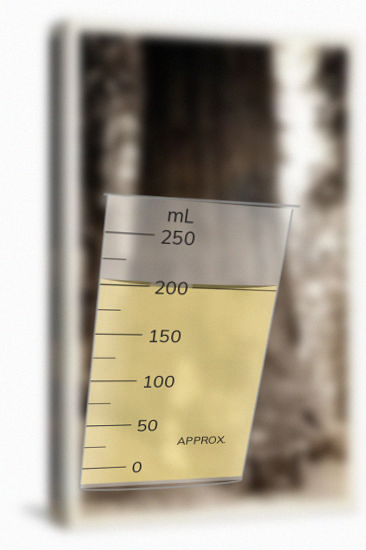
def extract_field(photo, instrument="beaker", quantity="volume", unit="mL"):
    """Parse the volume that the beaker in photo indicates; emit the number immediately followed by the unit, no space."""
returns 200mL
